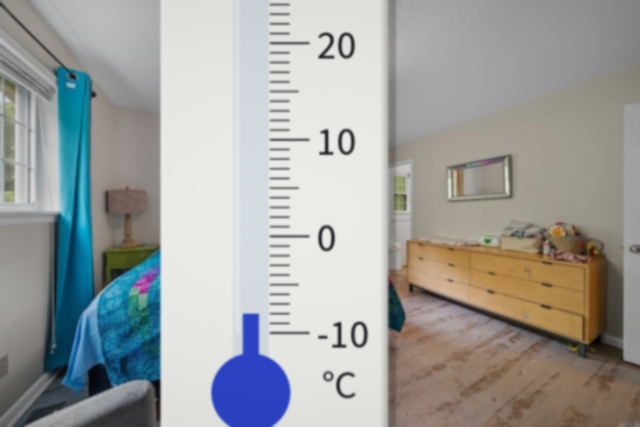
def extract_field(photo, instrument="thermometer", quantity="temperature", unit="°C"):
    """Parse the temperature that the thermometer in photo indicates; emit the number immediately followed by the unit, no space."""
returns -8°C
